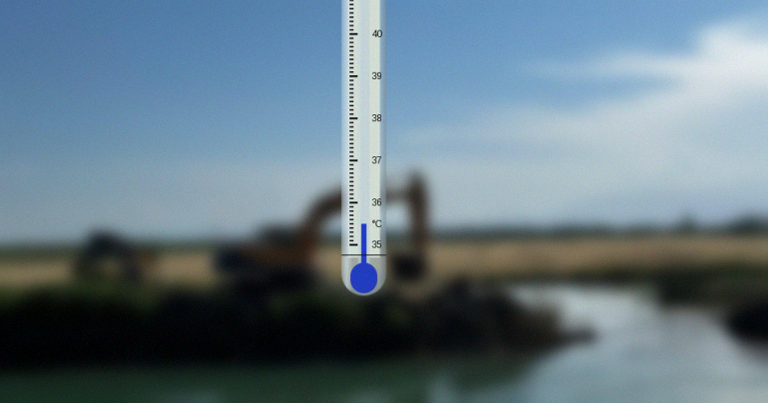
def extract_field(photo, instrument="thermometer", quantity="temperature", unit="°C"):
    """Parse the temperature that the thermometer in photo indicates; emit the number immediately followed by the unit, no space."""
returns 35.5°C
